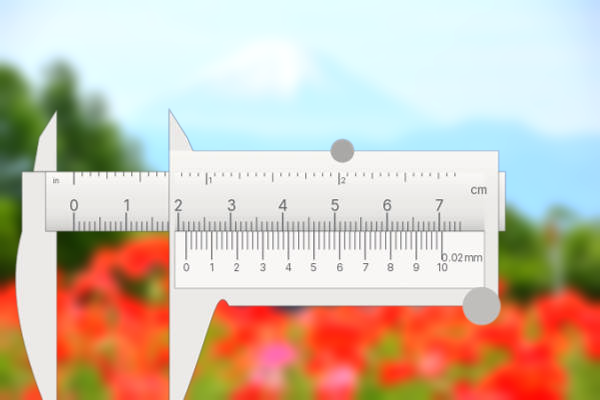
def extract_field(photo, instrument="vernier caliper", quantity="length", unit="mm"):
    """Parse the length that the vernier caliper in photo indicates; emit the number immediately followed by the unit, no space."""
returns 21.5mm
